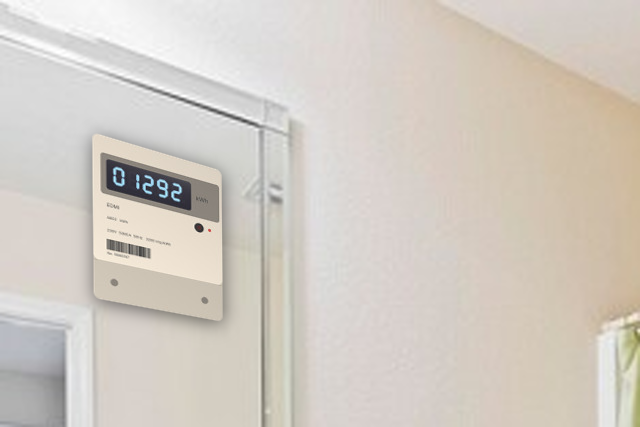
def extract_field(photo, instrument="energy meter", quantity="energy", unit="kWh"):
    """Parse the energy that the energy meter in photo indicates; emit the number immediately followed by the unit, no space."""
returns 1292kWh
